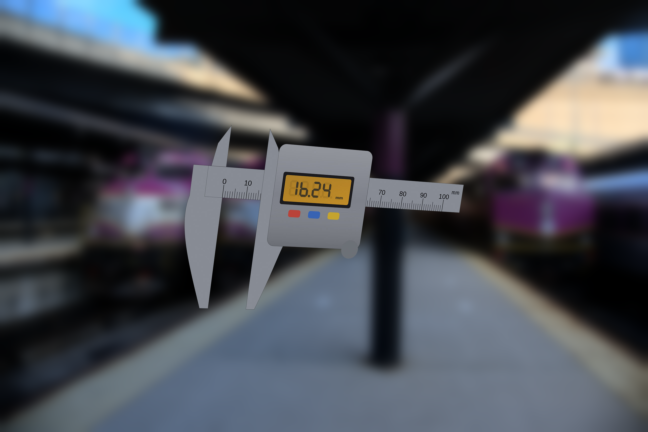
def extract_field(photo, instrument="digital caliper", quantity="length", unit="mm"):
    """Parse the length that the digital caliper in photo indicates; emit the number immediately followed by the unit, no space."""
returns 16.24mm
